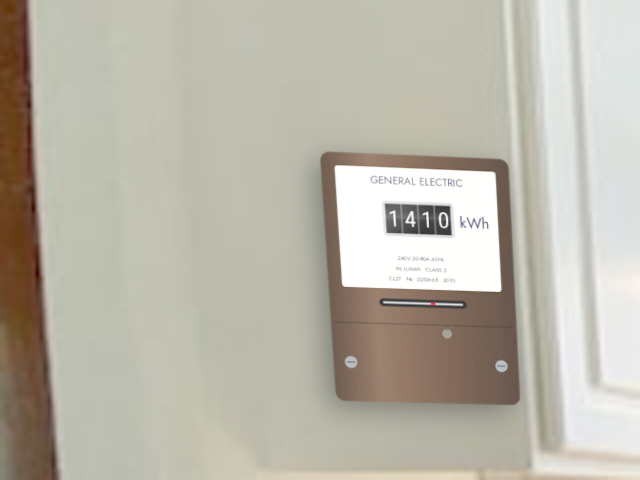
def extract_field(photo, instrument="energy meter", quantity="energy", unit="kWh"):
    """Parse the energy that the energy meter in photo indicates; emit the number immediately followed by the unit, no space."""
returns 1410kWh
